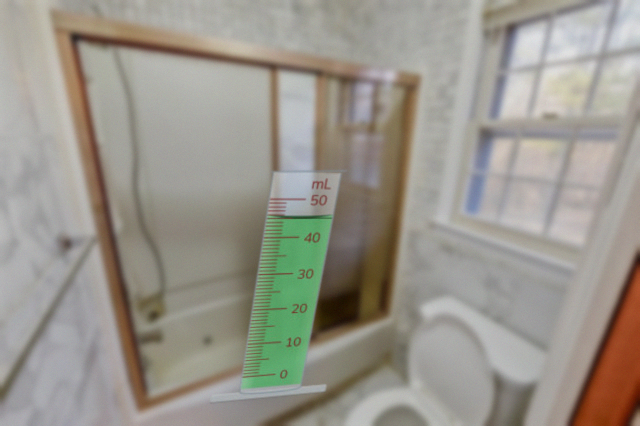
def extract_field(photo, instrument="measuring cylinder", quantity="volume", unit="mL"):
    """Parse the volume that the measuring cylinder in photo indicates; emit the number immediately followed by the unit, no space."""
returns 45mL
